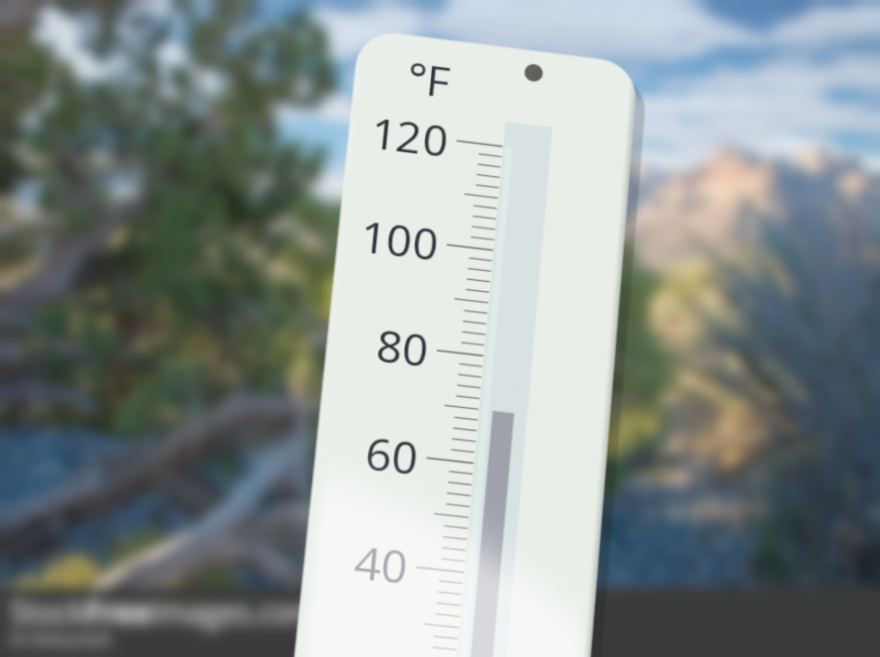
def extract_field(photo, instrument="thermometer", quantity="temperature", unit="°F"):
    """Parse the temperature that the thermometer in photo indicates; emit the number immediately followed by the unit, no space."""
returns 70°F
